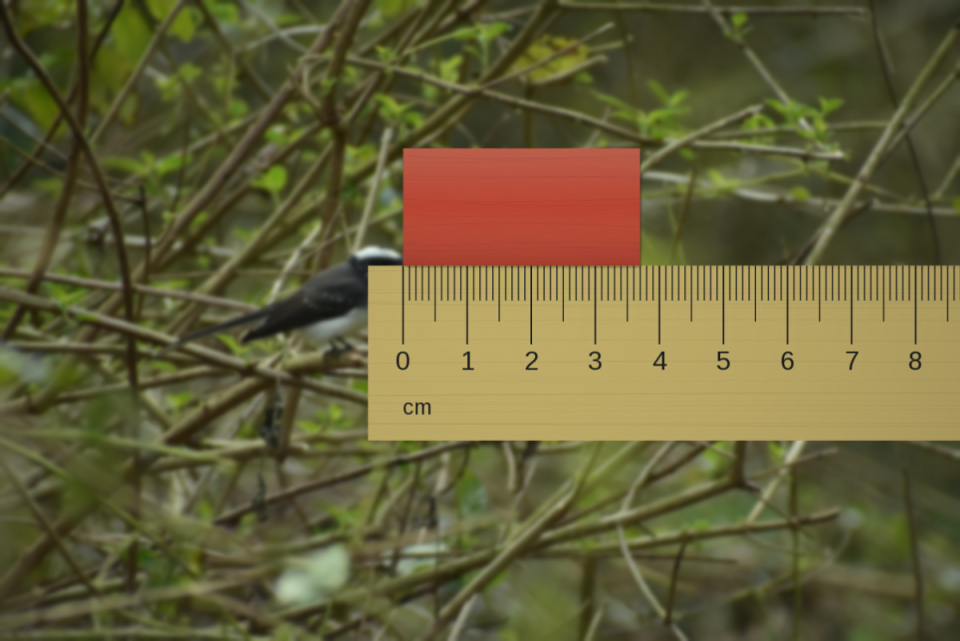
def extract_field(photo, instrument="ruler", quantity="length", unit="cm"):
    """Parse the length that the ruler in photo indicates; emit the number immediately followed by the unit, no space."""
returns 3.7cm
